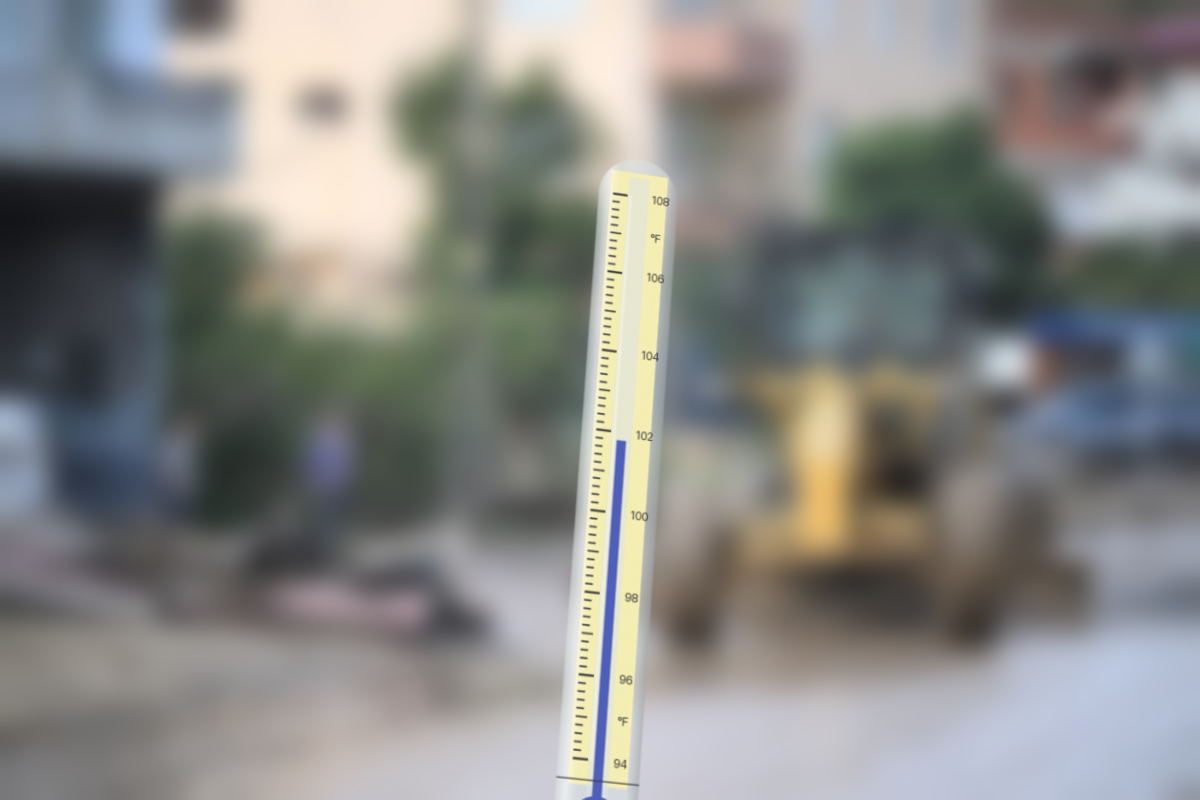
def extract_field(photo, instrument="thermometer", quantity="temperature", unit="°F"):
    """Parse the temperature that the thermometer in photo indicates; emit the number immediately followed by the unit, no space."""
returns 101.8°F
